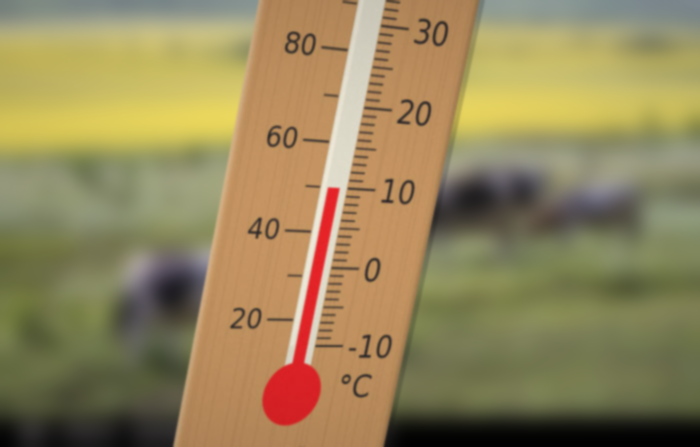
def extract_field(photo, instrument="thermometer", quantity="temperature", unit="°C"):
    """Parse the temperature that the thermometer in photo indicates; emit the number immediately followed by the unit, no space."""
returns 10°C
